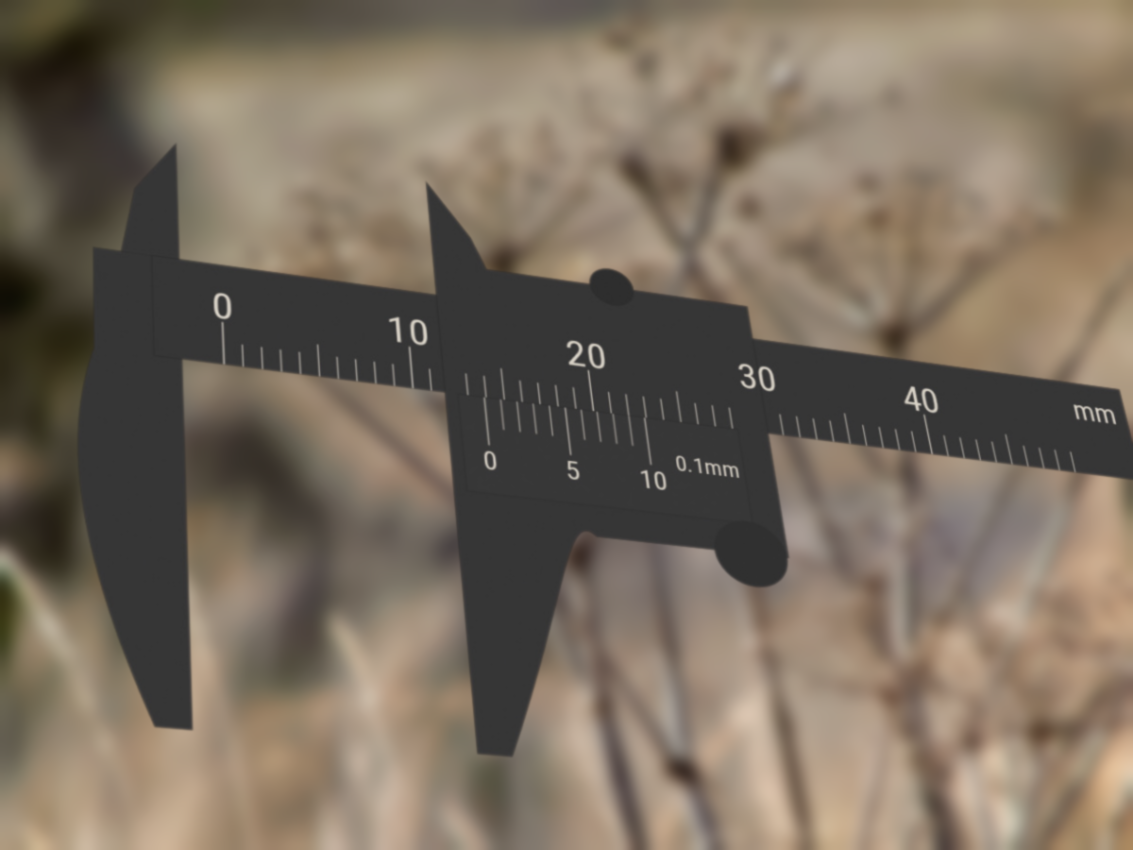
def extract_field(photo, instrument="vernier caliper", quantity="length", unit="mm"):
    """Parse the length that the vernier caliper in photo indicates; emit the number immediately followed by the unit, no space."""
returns 13.9mm
